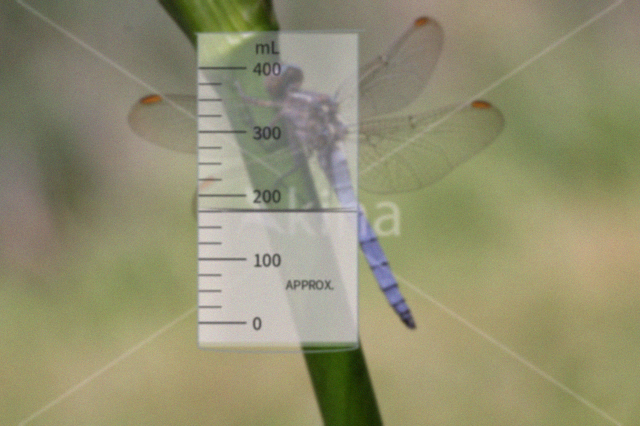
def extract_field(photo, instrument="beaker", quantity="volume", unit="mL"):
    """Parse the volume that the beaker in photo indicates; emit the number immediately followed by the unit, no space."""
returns 175mL
